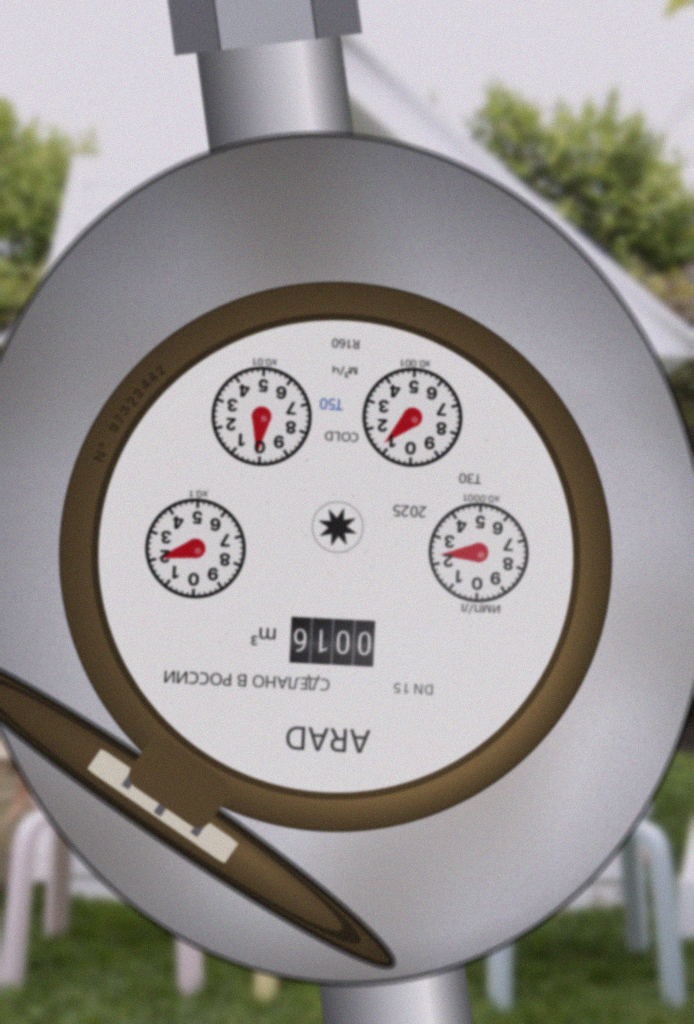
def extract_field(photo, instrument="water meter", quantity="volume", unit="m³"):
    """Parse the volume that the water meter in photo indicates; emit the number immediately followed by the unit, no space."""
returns 16.2012m³
